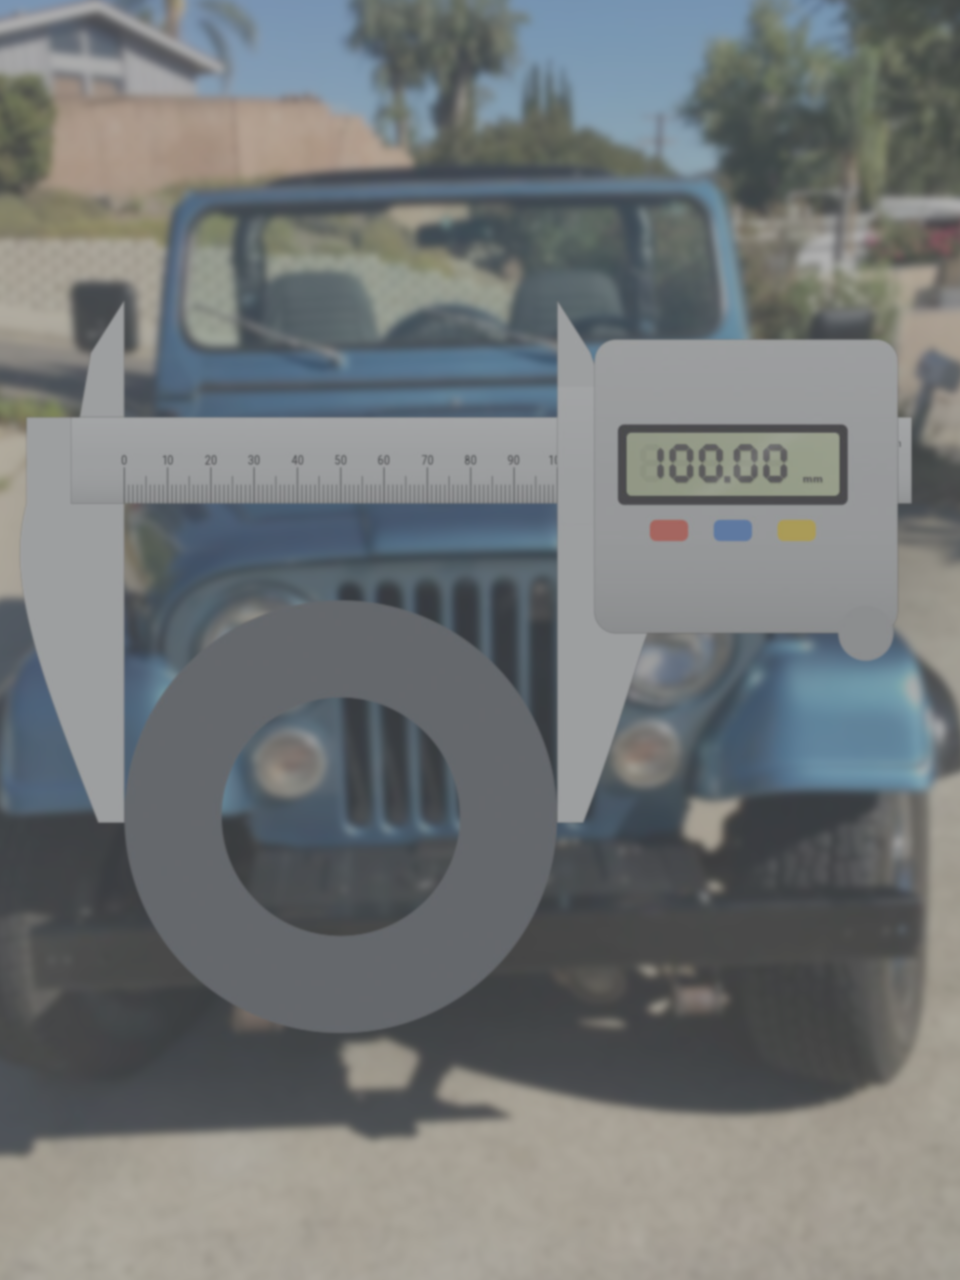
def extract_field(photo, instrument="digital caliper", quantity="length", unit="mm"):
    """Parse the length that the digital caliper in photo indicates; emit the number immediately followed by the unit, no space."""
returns 100.00mm
